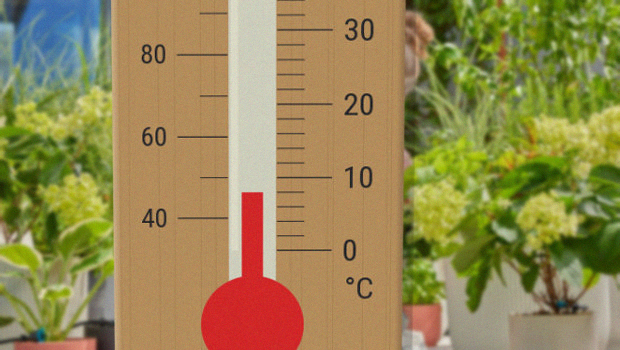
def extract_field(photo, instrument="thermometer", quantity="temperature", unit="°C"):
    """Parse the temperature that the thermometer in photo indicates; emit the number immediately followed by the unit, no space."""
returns 8°C
